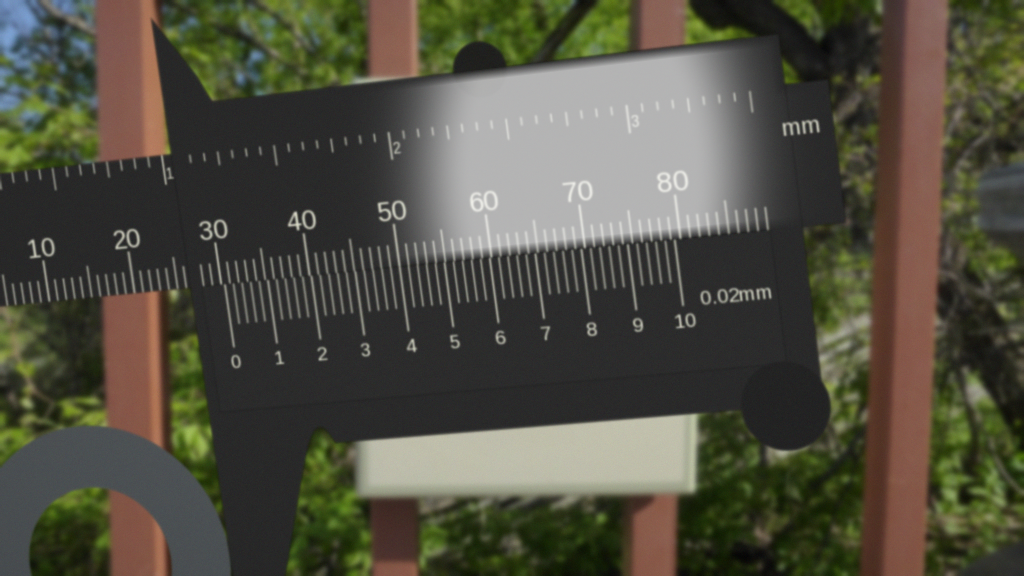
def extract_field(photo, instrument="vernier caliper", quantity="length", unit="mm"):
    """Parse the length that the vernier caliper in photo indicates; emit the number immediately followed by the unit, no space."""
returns 30.4mm
